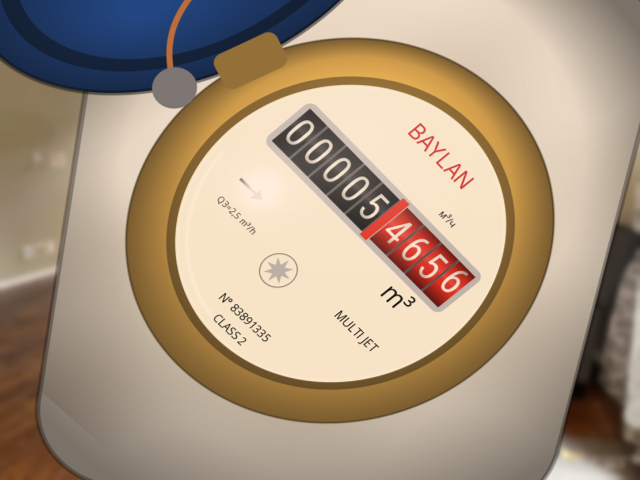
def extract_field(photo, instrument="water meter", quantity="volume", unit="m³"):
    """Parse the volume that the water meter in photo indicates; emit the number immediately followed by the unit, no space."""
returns 5.4656m³
